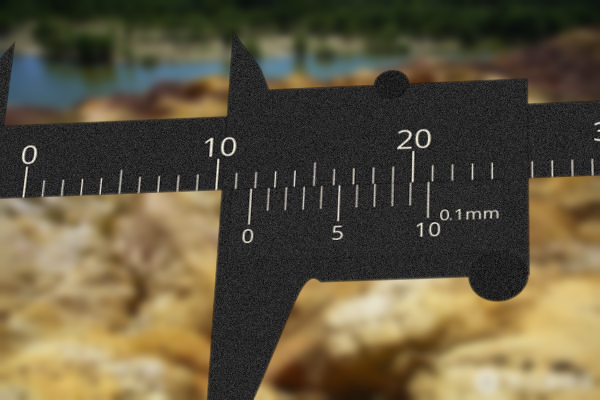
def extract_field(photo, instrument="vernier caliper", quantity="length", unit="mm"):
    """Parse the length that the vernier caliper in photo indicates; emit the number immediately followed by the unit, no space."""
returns 11.8mm
